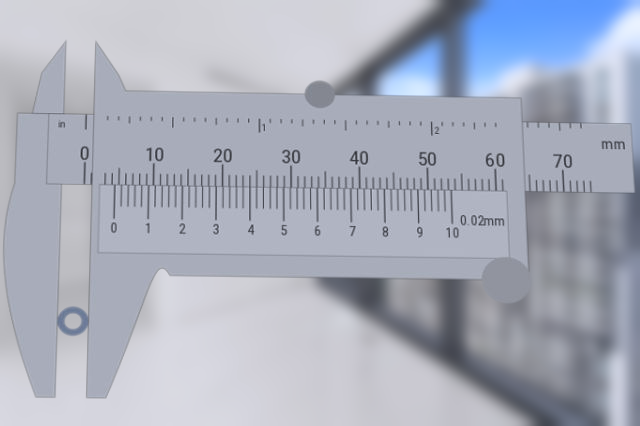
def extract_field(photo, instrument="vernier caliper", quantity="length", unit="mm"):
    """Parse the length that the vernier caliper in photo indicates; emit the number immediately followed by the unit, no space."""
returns 4.4mm
